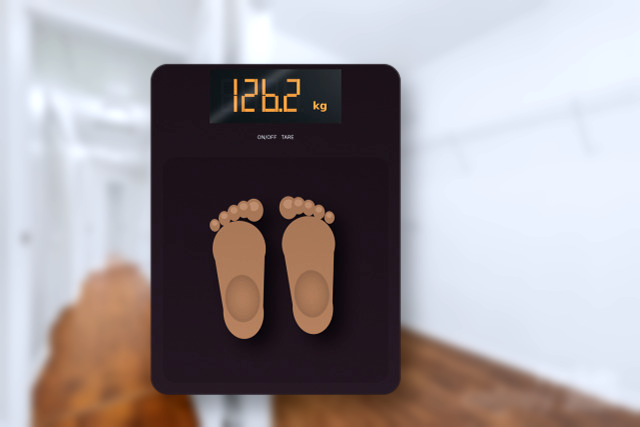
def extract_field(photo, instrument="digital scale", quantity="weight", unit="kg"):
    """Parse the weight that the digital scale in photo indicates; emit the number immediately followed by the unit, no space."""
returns 126.2kg
